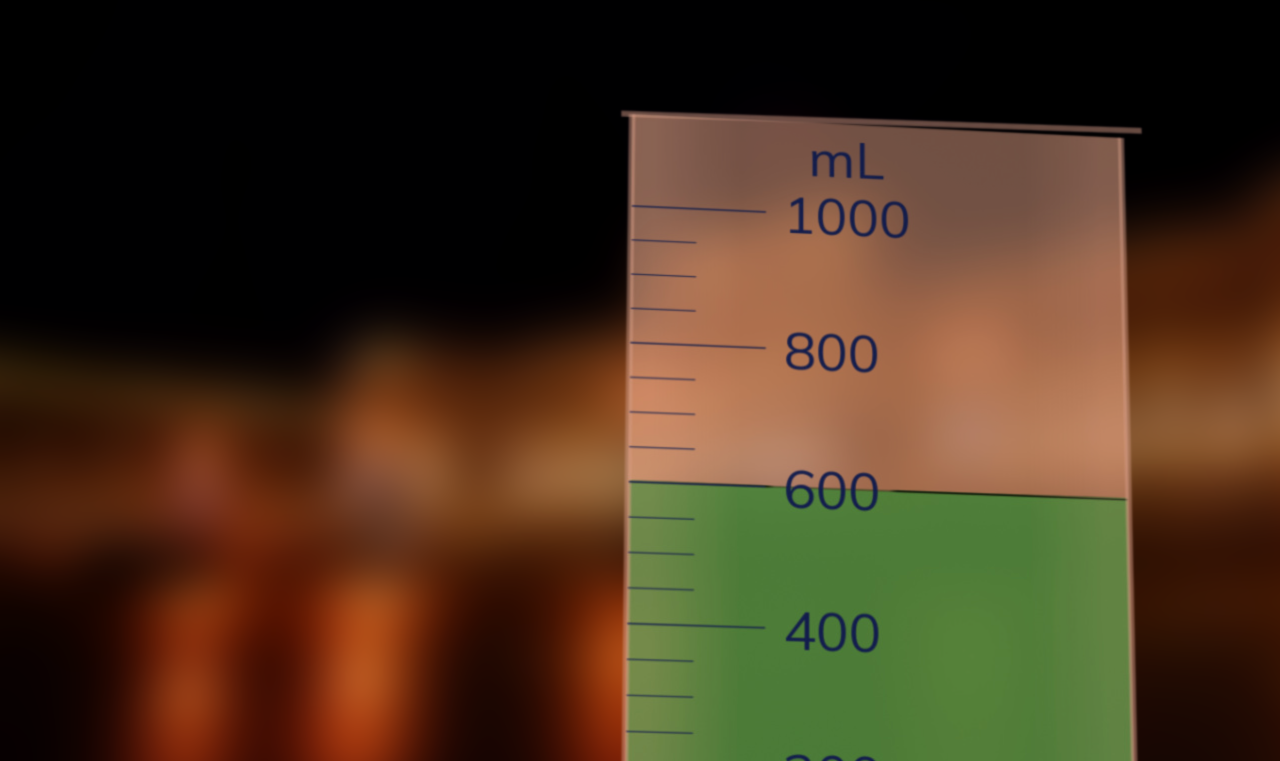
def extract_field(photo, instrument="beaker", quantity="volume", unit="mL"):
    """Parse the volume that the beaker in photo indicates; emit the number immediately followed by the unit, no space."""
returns 600mL
